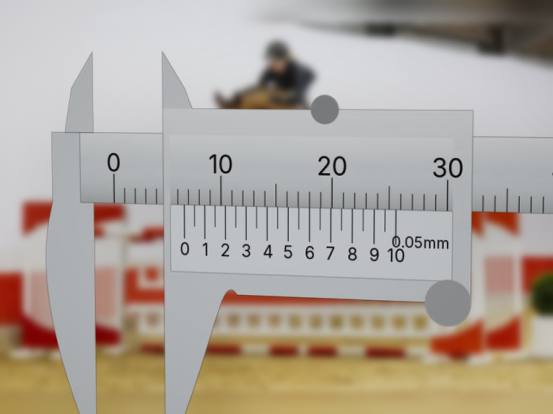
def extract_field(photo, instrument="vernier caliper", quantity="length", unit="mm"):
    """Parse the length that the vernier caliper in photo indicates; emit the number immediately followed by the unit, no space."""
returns 6.6mm
